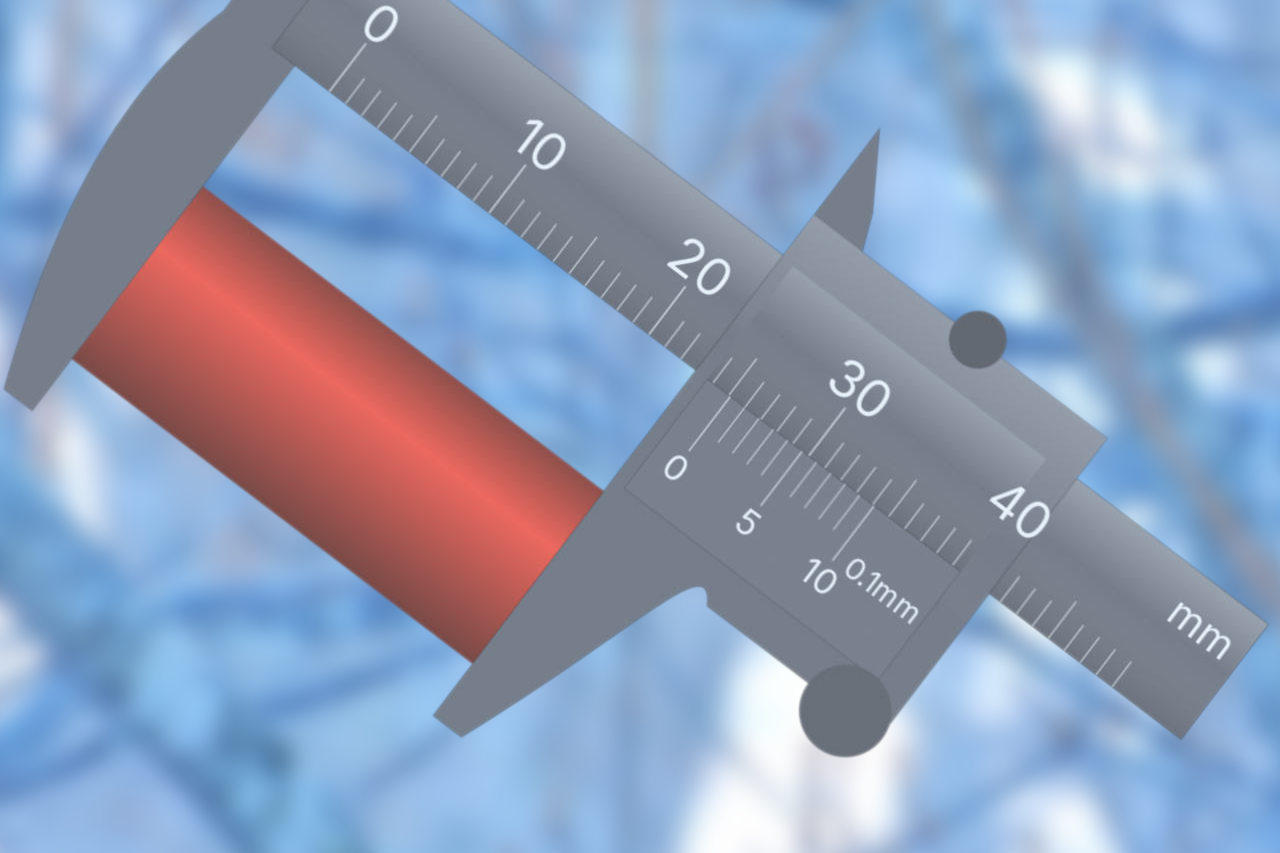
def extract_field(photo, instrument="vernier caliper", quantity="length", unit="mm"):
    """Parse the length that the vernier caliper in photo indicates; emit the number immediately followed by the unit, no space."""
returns 25.1mm
